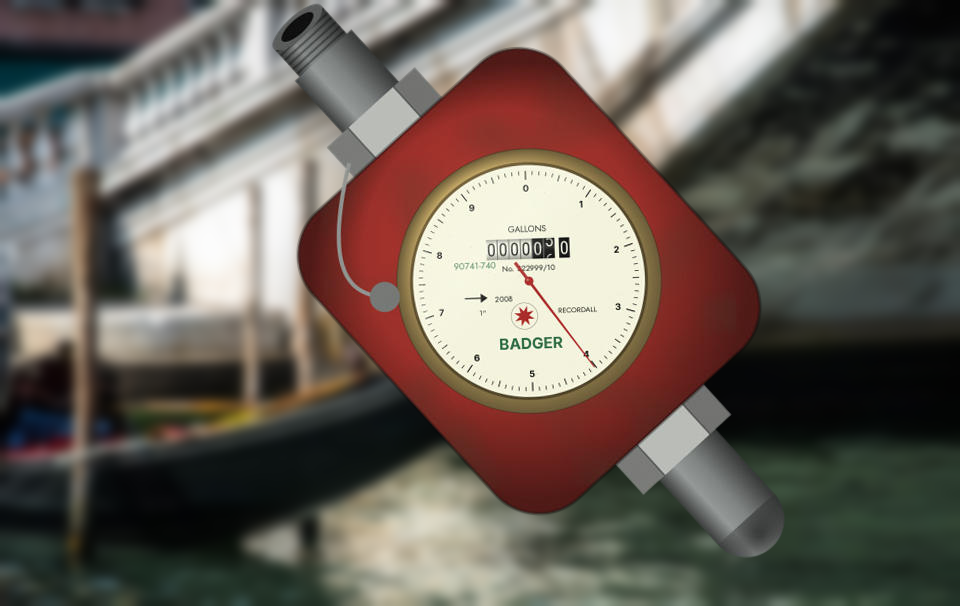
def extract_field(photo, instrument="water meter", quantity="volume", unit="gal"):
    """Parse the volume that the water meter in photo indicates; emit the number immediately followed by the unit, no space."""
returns 54.0gal
